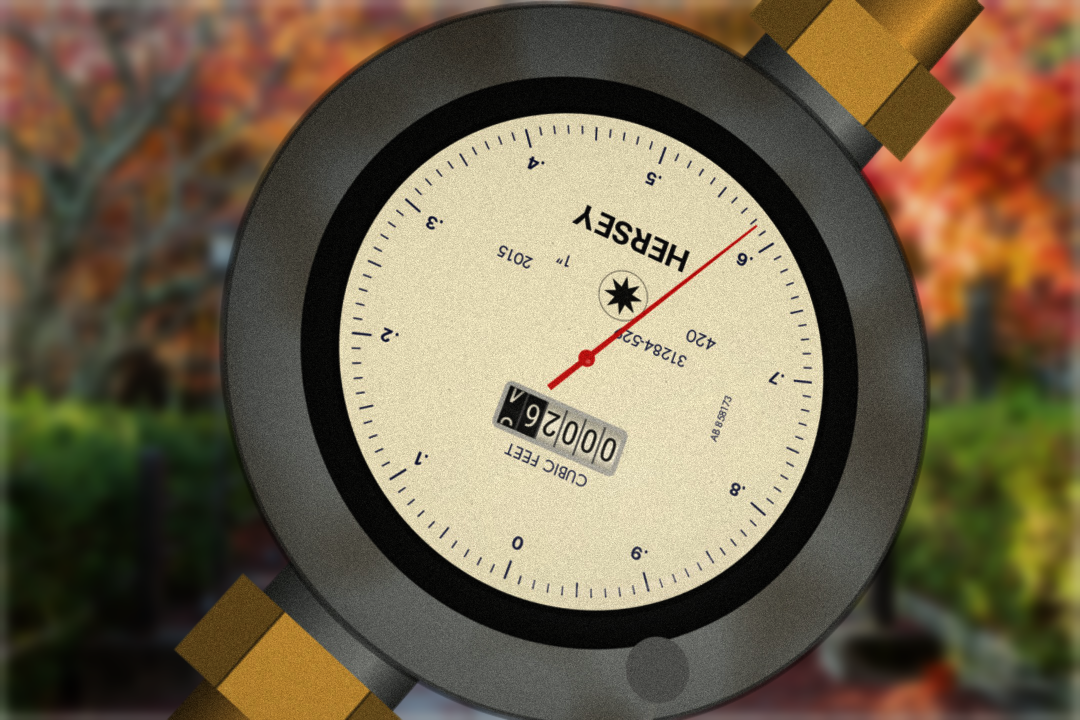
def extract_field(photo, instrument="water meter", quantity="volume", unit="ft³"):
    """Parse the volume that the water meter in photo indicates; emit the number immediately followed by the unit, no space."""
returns 263.58ft³
